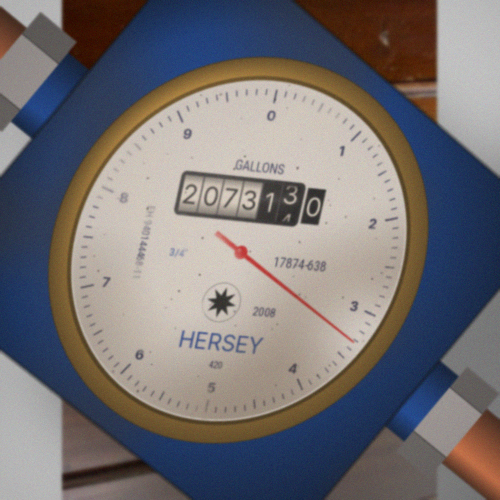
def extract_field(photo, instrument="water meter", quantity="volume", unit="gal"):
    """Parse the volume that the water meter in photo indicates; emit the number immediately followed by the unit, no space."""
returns 2073133.3gal
